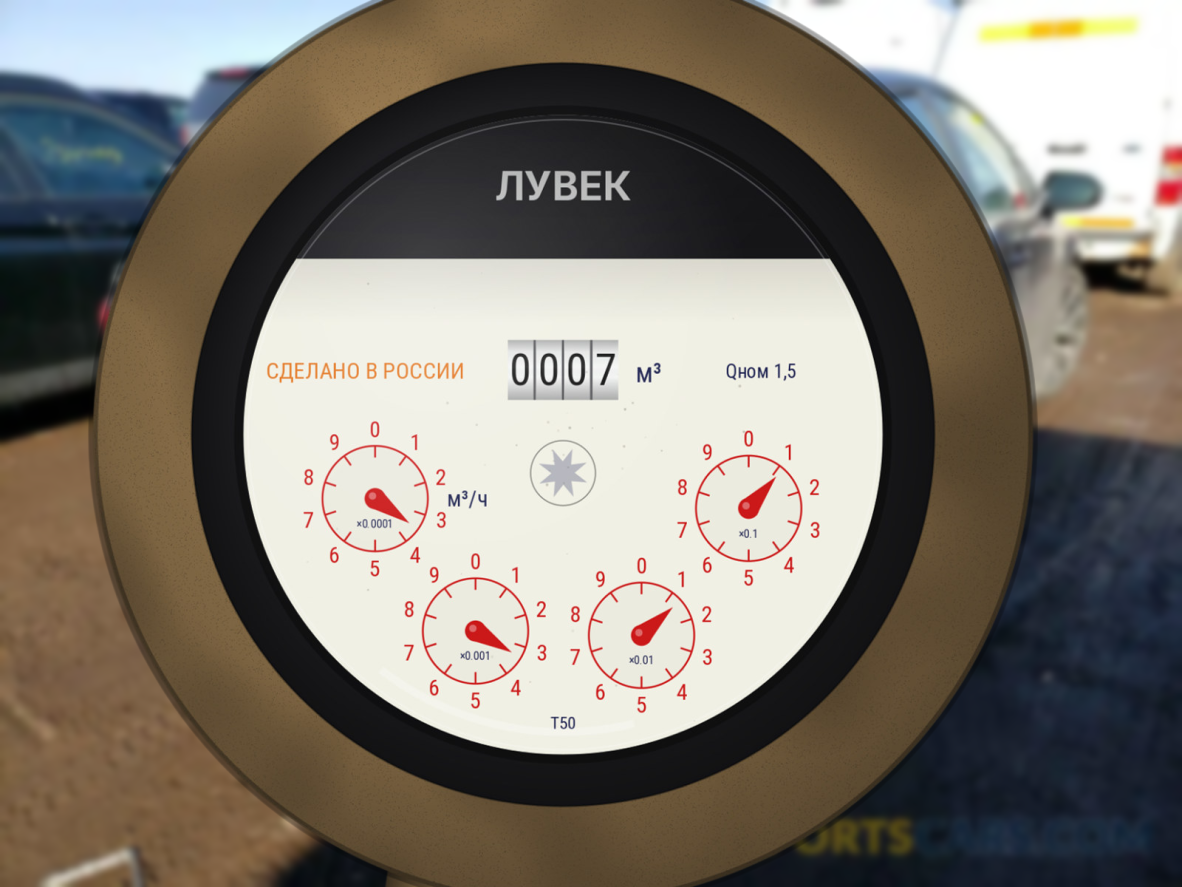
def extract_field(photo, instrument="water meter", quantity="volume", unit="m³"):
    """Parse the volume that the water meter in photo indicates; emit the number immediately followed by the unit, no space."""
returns 7.1133m³
